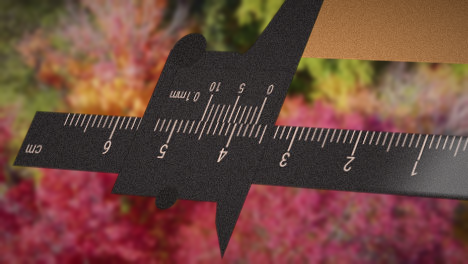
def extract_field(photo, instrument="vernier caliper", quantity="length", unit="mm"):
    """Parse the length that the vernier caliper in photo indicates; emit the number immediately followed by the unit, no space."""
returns 36.8mm
